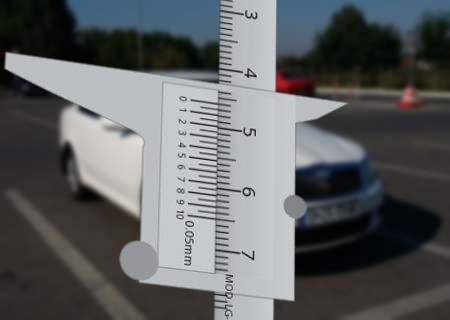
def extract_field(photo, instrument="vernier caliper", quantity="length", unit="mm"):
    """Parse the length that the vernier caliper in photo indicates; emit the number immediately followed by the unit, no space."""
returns 46.0mm
